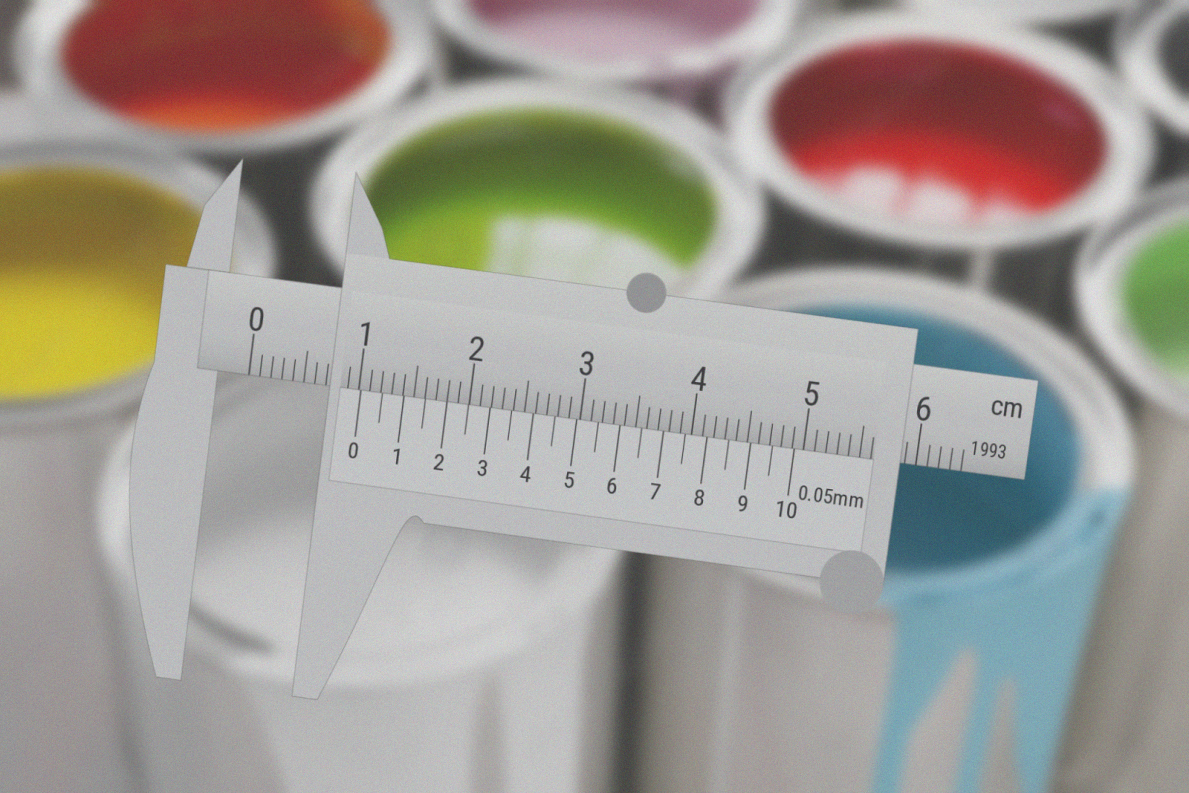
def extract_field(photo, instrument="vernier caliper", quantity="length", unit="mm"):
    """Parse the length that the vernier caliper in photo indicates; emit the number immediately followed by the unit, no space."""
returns 10.2mm
